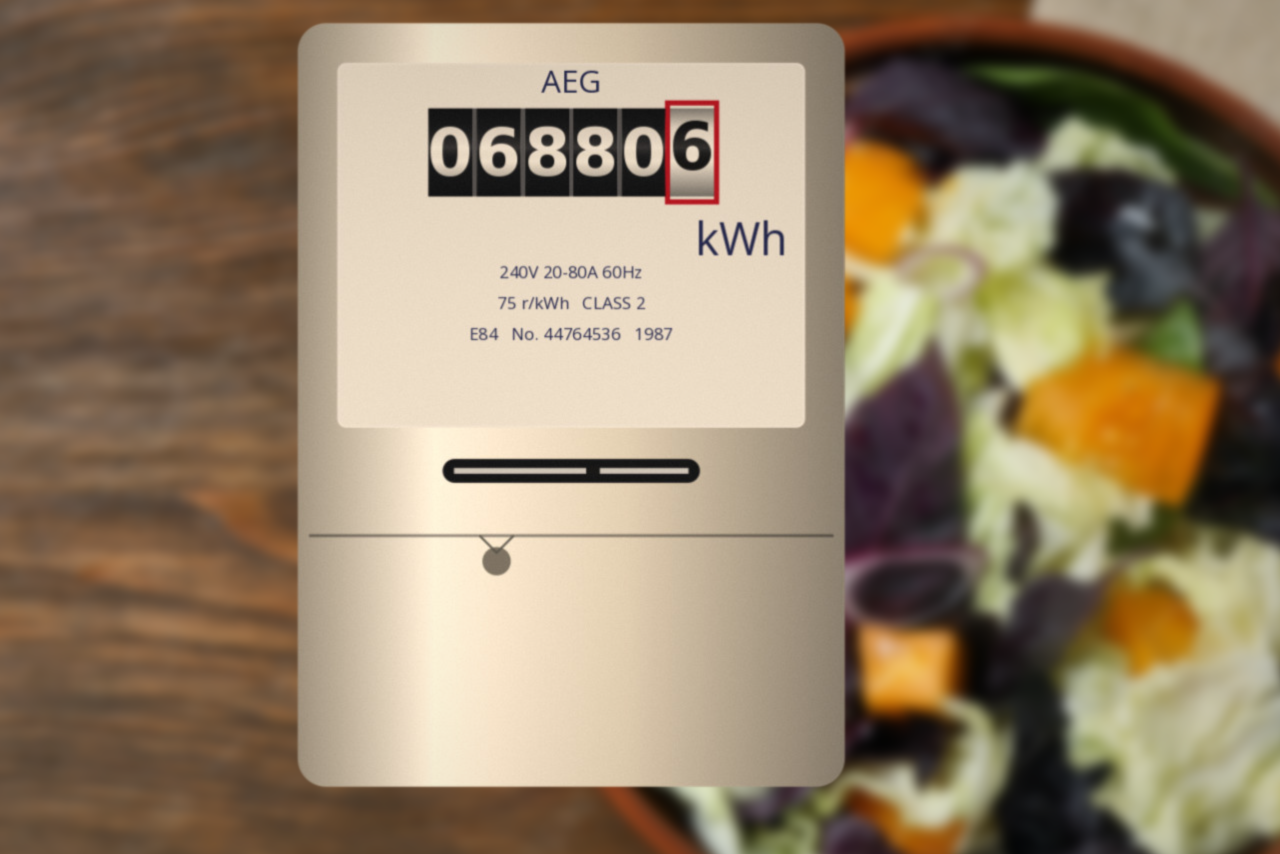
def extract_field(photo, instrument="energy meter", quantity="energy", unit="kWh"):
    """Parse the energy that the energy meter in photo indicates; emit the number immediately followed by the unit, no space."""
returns 6880.6kWh
